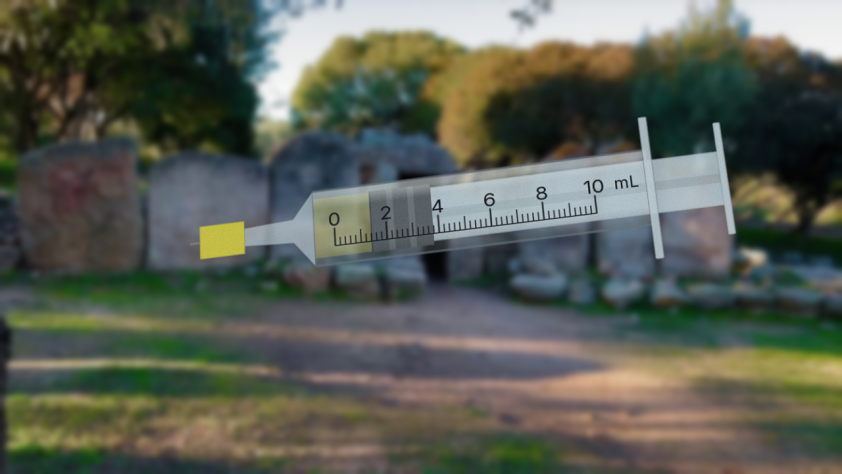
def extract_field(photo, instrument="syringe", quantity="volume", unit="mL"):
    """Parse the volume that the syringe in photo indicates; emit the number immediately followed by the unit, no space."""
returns 1.4mL
